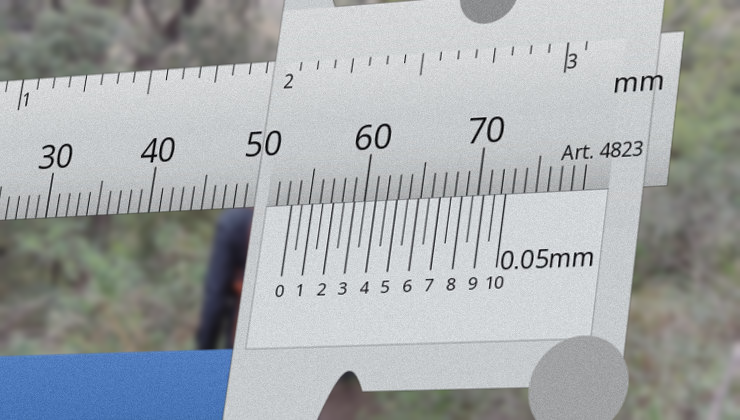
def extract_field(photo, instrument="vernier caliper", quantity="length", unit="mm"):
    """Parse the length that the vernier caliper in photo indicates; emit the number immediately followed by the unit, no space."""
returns 53.4mm
